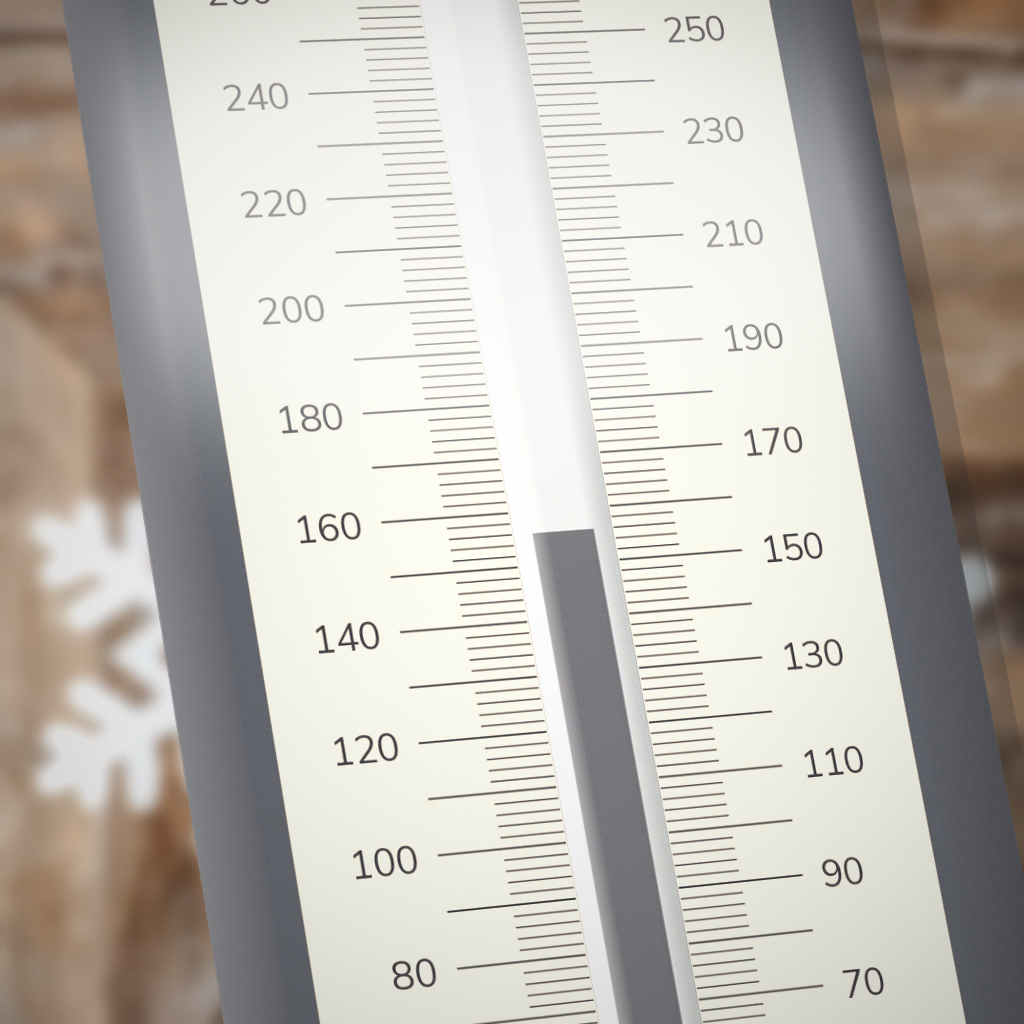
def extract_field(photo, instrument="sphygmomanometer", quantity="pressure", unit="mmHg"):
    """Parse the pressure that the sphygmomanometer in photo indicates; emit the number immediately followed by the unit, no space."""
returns 156mmHg
